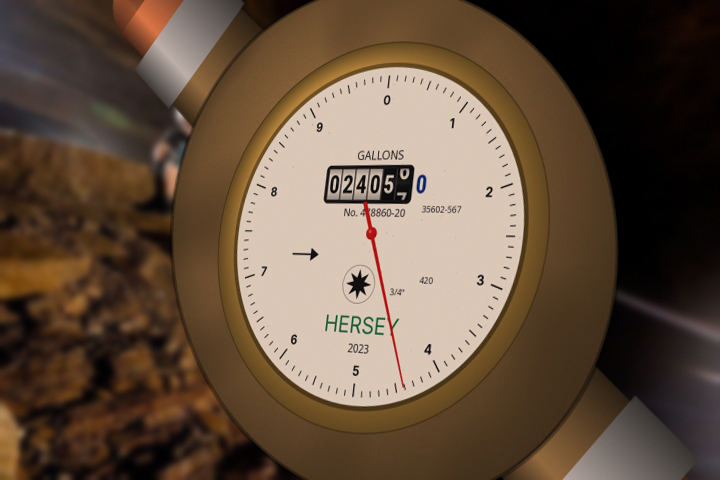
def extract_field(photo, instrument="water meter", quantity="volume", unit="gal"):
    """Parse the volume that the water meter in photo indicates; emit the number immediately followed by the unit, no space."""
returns 240564.4gal
